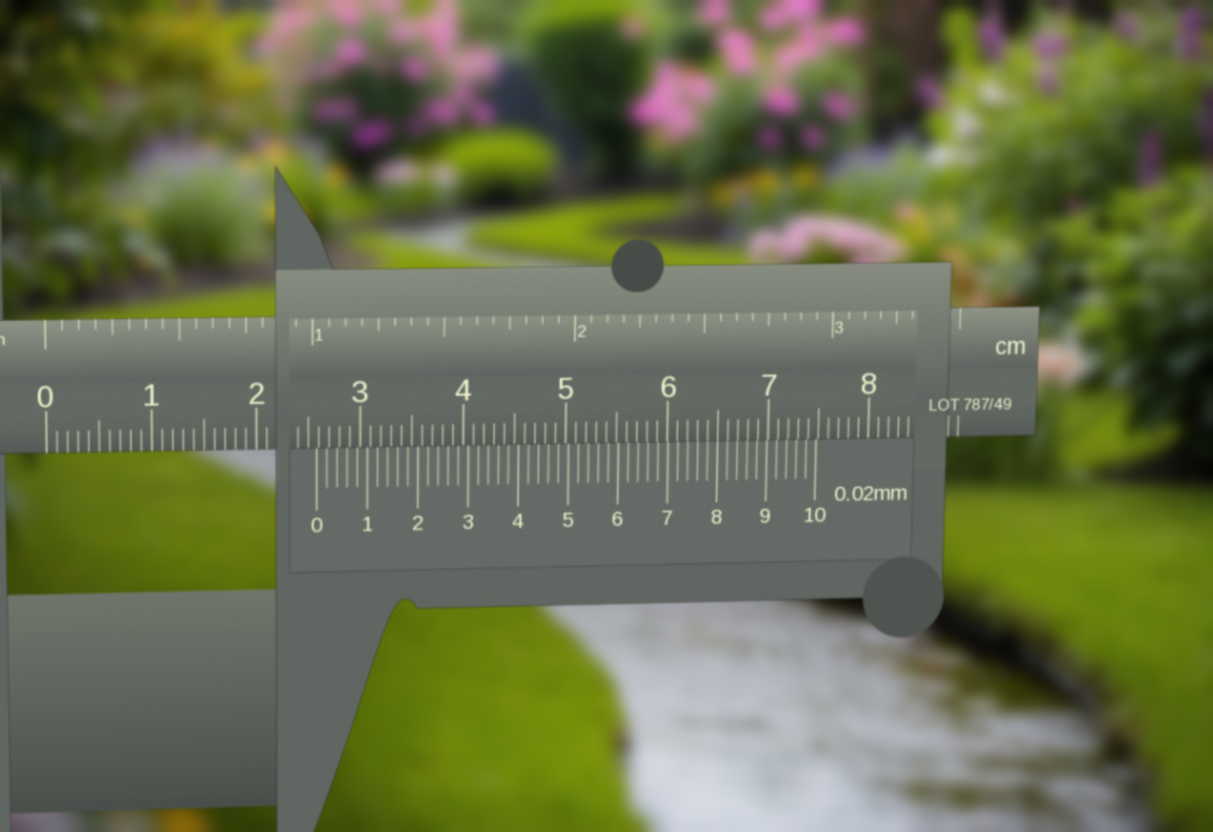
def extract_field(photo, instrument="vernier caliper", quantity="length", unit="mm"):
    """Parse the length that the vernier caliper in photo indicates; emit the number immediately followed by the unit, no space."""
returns 25.8mm
